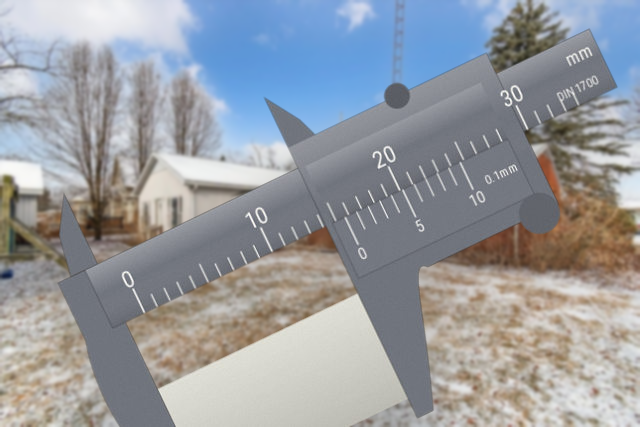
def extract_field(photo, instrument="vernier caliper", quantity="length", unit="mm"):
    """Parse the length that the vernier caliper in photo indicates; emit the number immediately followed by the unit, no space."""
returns 15.7mm
